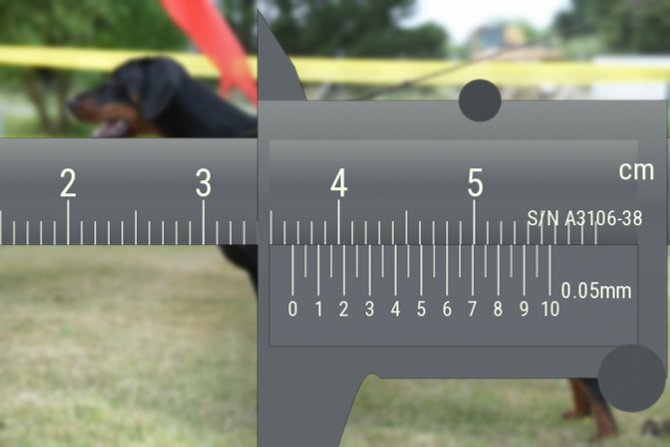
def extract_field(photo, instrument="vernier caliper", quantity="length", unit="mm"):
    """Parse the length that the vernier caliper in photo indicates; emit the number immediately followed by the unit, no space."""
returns 36.6mm
